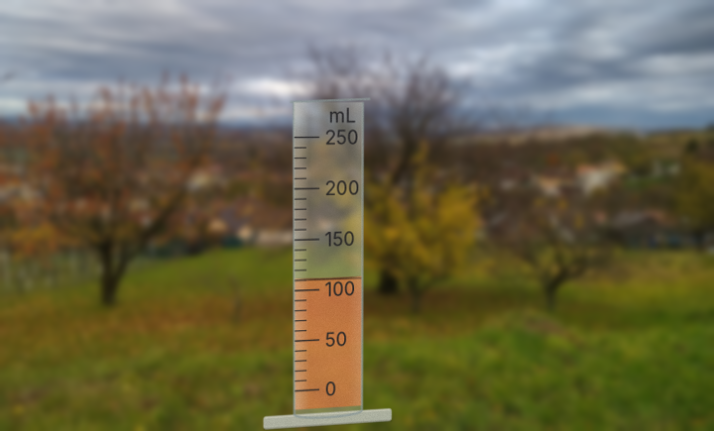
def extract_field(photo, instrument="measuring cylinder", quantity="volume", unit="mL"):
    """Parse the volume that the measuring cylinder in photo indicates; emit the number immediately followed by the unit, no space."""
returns 110mL
